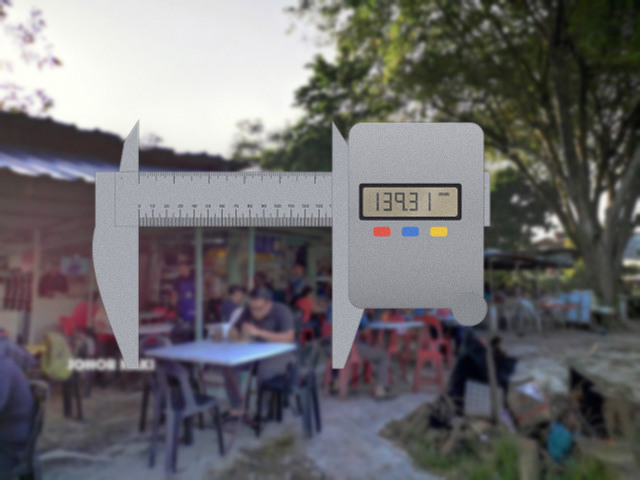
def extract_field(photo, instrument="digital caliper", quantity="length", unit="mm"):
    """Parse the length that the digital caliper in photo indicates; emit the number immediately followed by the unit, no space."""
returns 139.31mm
